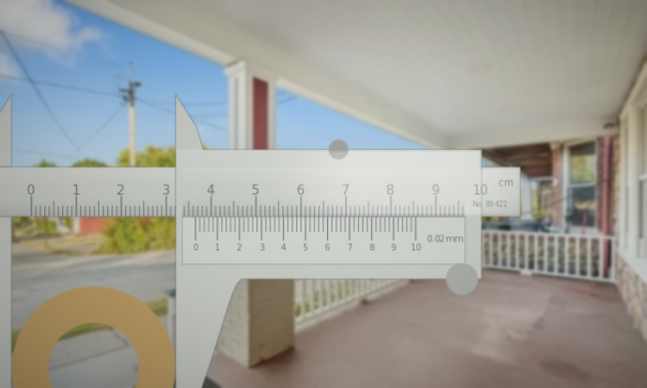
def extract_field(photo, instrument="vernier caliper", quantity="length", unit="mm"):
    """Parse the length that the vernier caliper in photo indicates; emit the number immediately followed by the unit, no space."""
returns 36.5mm
